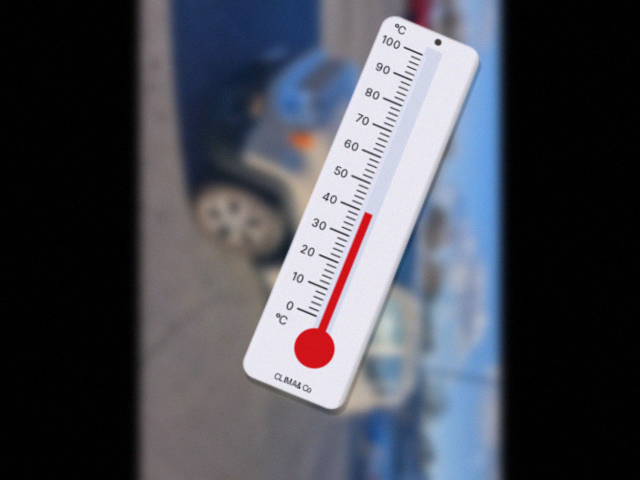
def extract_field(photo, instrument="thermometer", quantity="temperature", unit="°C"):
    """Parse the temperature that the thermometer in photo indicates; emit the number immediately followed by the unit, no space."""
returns 40°C
